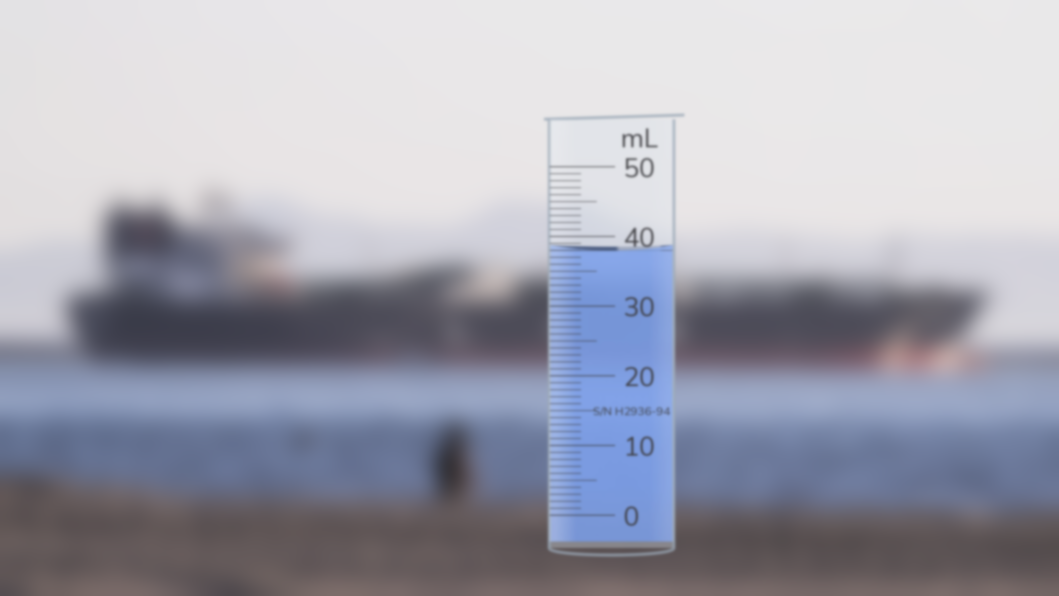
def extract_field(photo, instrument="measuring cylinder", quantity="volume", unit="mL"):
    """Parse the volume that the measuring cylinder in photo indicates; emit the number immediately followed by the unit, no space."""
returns 38mL
